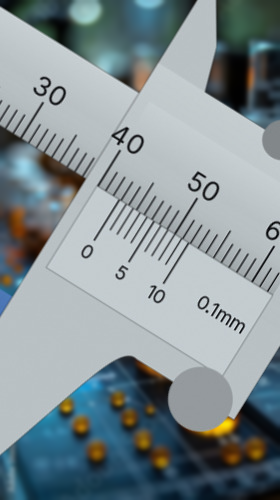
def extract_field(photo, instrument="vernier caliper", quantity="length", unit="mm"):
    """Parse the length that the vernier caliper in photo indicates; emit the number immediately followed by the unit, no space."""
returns 42.8mm
